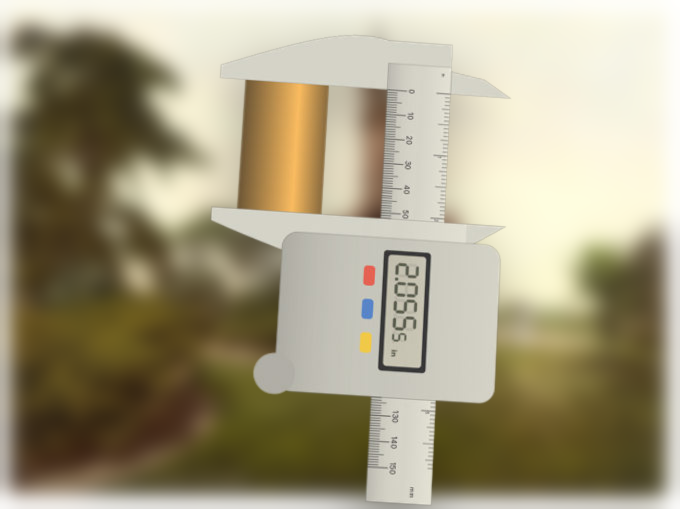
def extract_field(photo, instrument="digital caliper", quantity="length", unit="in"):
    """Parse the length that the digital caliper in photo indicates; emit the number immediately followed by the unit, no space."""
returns 2.0555in
